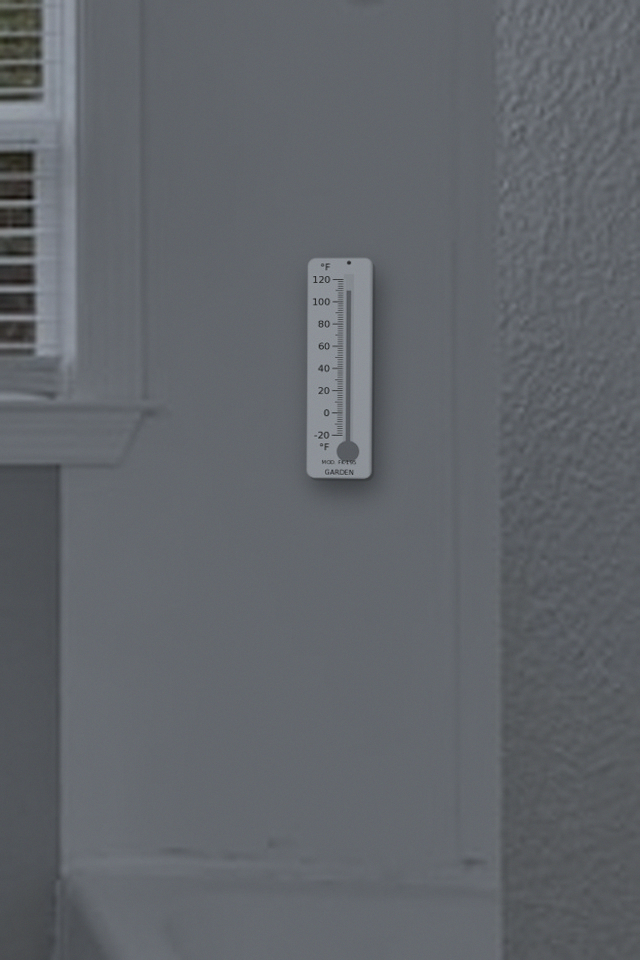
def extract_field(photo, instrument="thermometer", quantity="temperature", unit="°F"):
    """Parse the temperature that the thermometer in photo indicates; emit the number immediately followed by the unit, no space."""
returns 110°F
